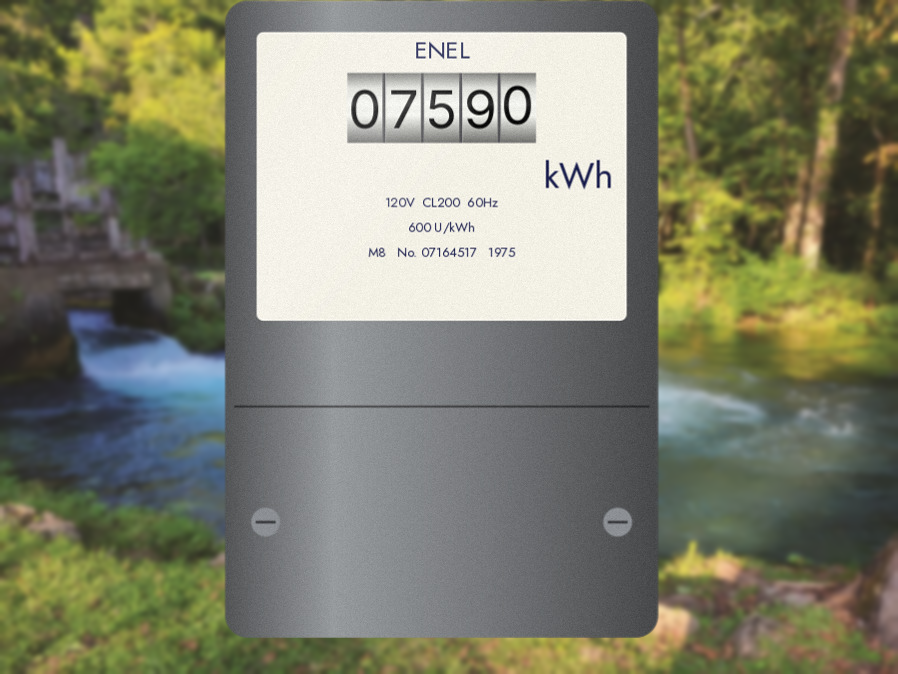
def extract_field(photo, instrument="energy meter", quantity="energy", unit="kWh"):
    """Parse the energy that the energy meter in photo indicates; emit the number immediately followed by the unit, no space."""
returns 7590kWh
